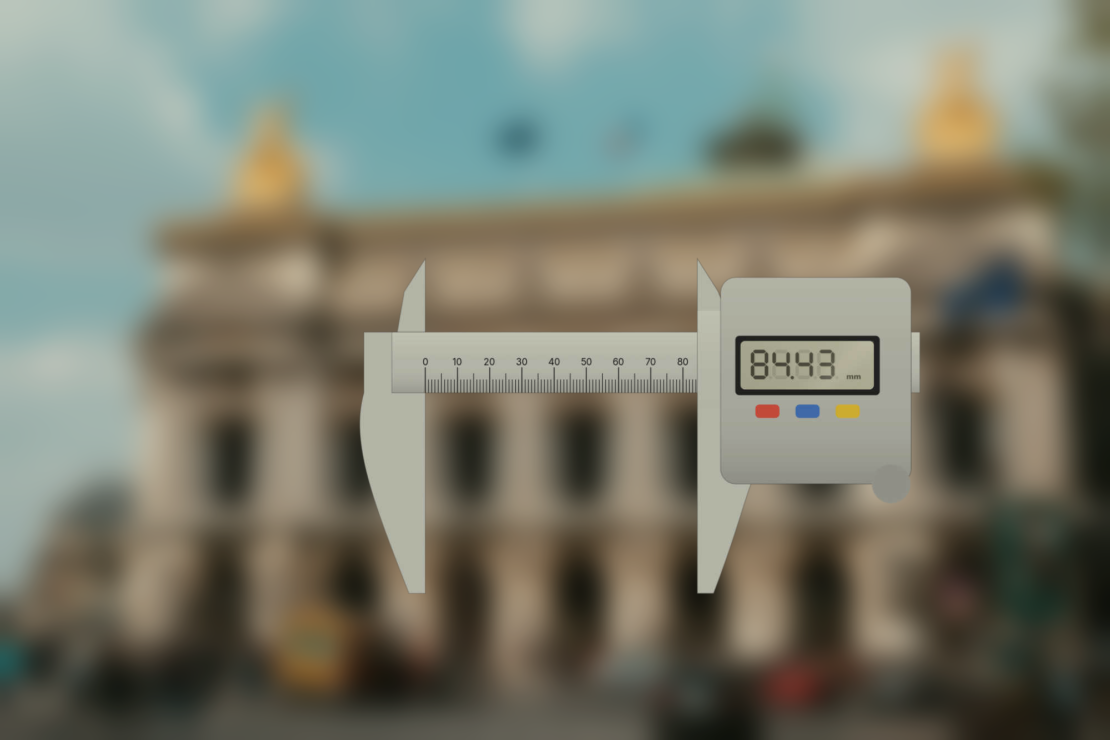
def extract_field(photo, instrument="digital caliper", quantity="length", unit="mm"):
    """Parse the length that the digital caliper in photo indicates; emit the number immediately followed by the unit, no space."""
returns 84.43mm
